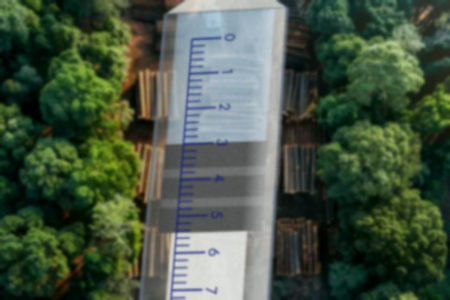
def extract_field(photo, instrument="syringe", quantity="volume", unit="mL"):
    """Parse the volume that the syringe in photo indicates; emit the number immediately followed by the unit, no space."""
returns 3mL
